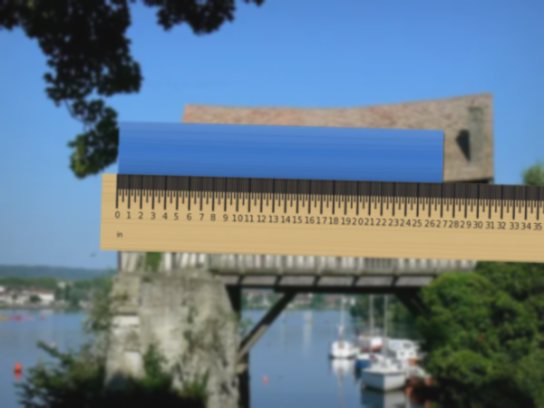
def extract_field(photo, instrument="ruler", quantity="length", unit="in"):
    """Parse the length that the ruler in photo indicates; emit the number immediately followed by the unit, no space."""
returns 27in
